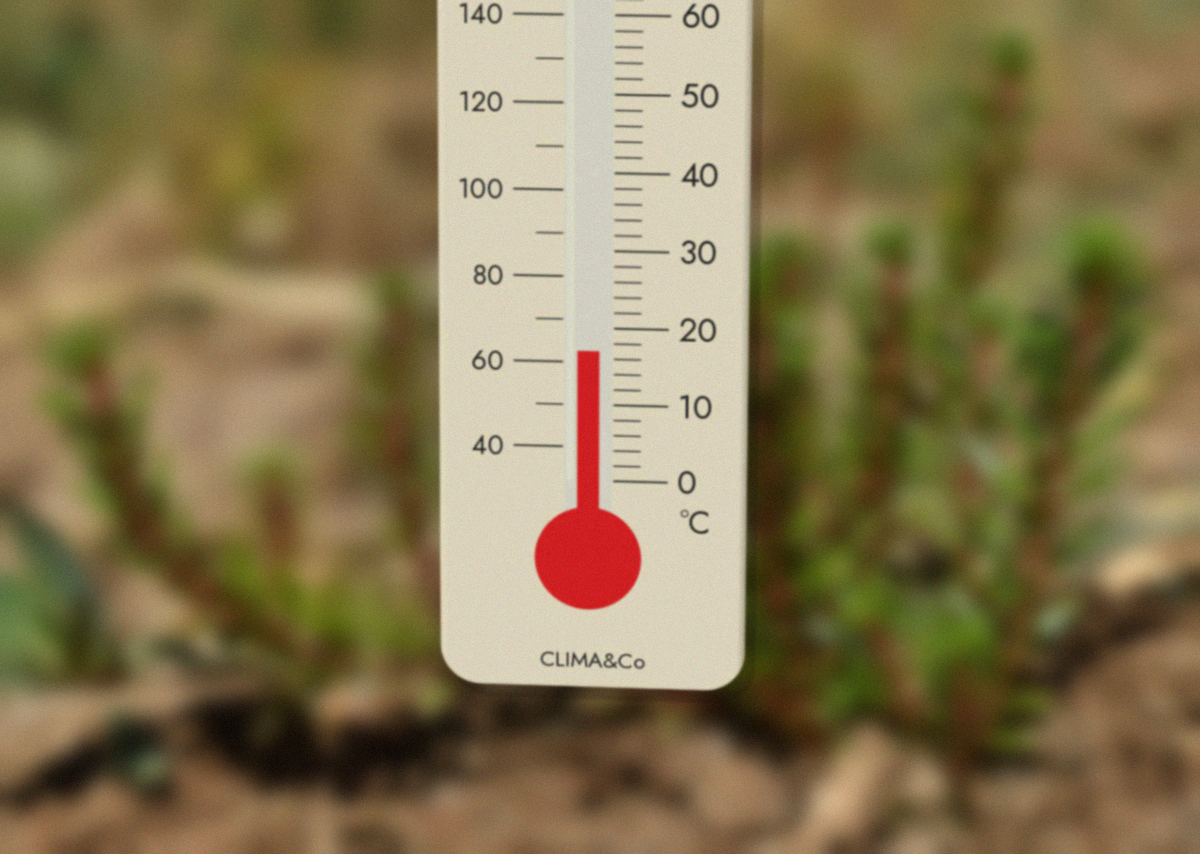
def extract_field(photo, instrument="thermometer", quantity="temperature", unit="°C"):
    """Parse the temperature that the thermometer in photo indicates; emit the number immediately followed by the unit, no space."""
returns 17°C
